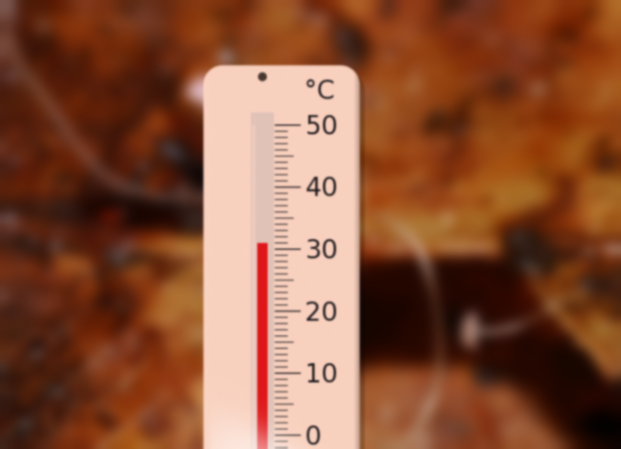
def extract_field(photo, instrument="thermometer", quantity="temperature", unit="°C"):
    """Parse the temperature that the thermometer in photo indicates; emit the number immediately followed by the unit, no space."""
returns 31°C
